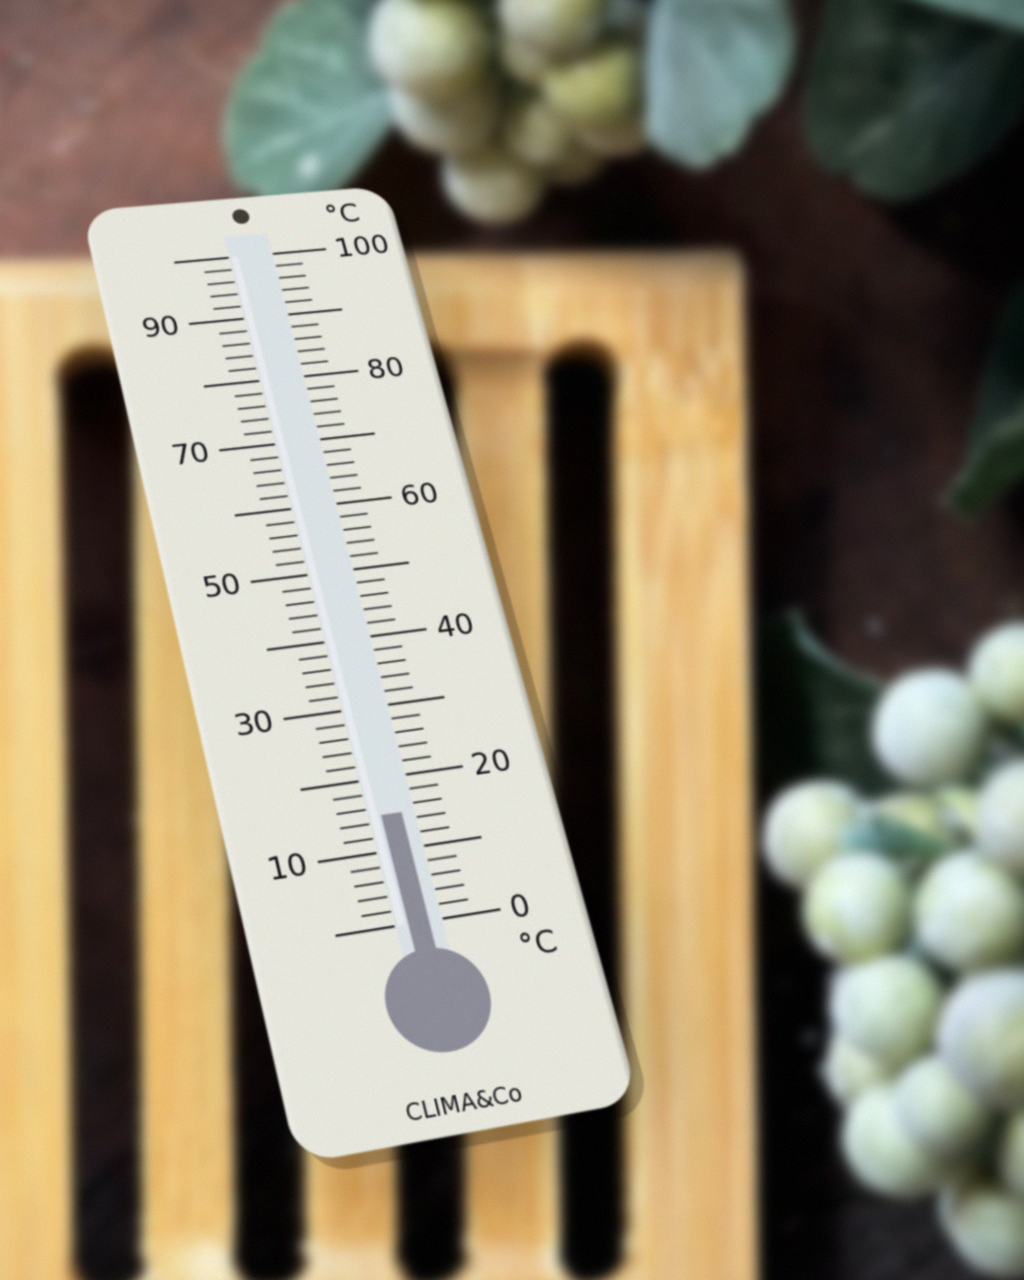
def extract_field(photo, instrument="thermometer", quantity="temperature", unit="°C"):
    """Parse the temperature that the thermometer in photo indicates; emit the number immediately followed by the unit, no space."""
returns 15°C
